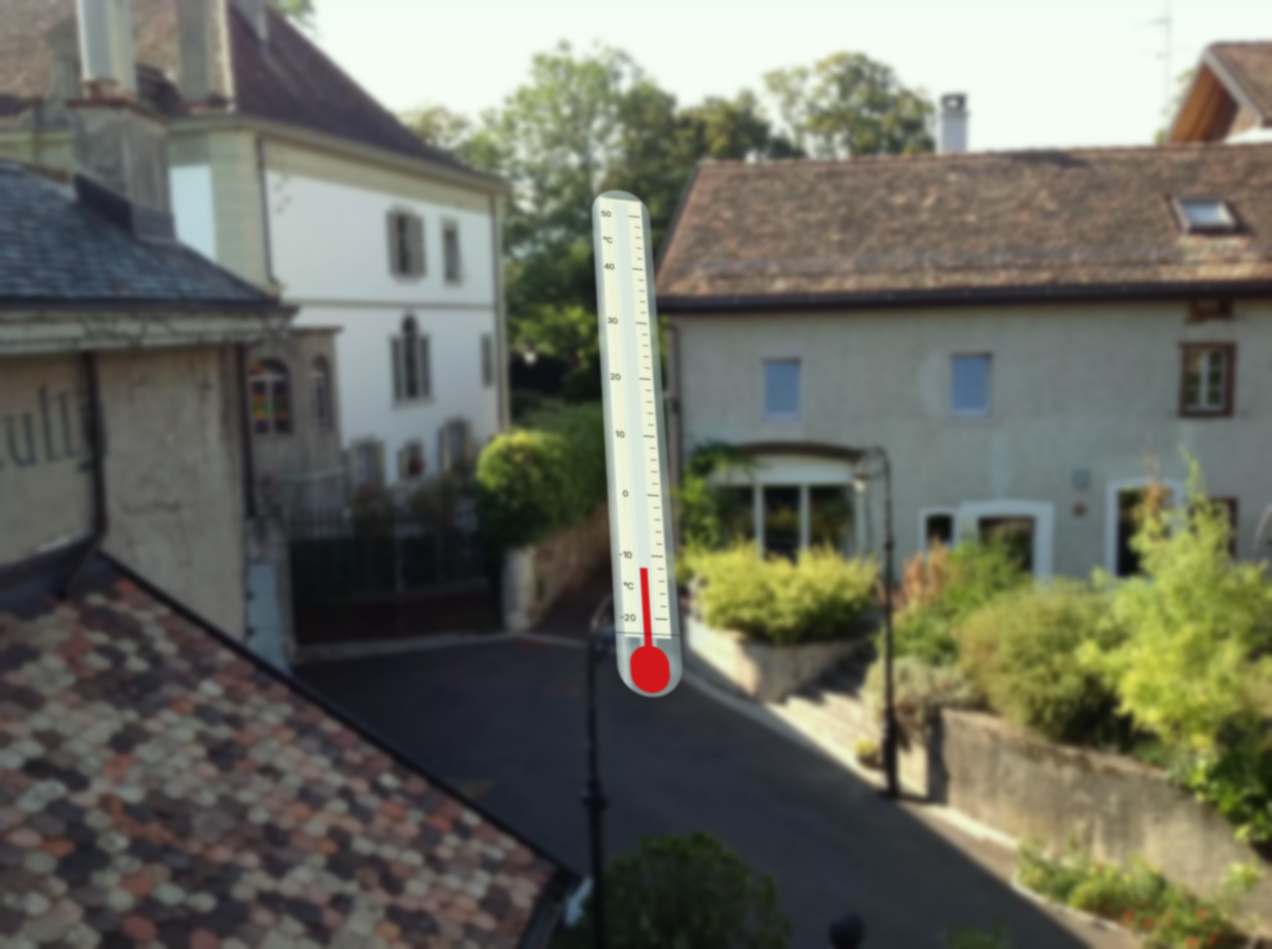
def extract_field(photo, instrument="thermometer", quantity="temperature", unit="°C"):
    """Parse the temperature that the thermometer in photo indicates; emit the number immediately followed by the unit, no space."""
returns -12°C
